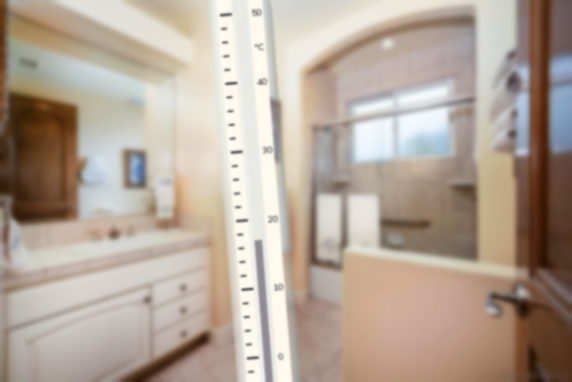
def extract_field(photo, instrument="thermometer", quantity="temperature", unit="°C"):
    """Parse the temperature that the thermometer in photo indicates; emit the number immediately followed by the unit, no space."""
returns 17°C
